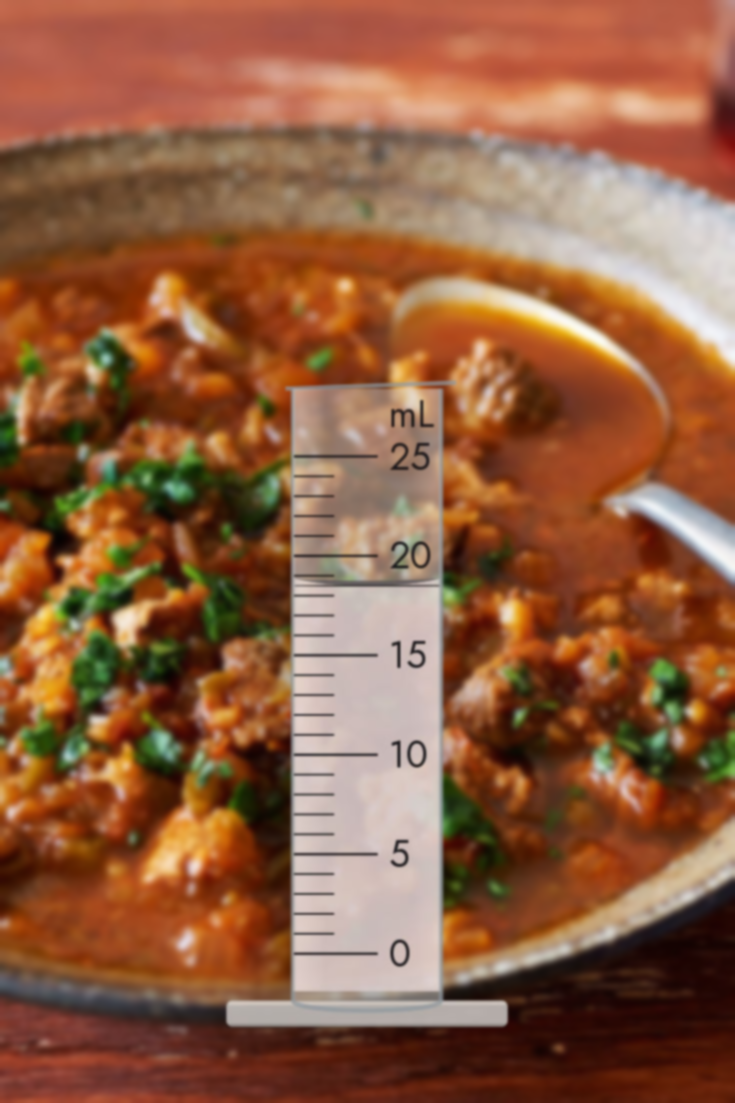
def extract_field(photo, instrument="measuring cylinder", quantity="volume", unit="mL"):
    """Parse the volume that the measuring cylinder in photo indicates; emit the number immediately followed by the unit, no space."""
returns 18.5mL
